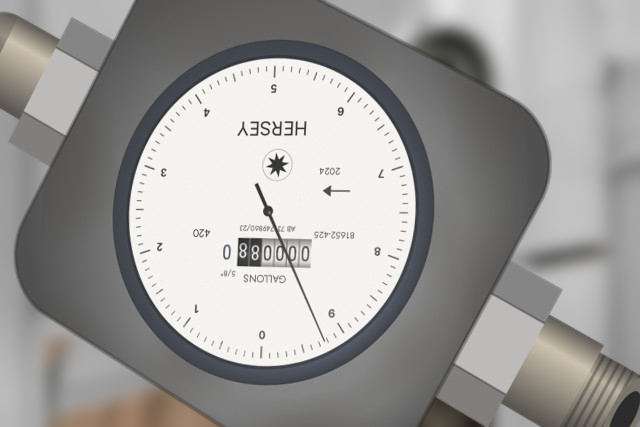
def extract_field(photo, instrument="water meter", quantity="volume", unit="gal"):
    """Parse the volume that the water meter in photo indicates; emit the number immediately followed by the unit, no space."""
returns 879.2gal
